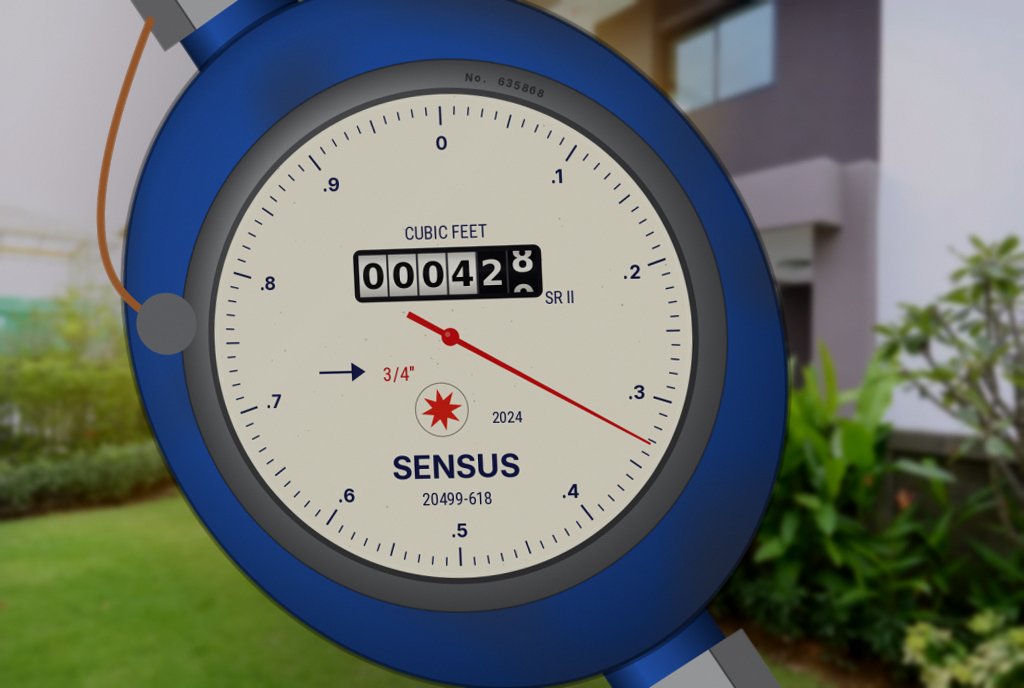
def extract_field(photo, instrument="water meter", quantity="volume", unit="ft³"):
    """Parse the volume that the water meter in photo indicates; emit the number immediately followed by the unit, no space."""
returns 428.33ft³
